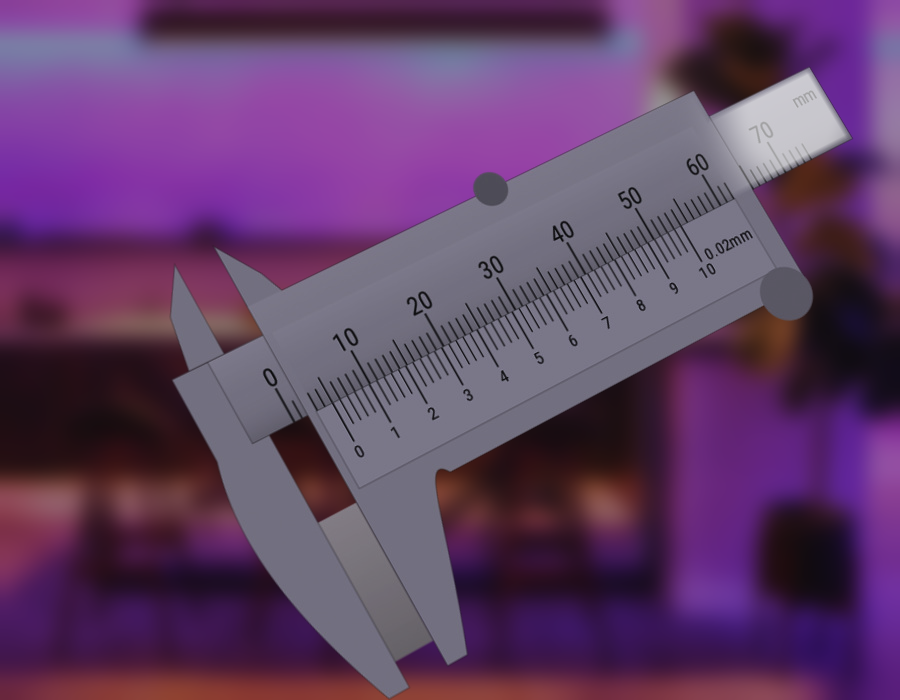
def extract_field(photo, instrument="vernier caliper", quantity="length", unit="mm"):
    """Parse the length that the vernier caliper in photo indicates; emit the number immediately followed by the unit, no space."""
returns 5.0mm
